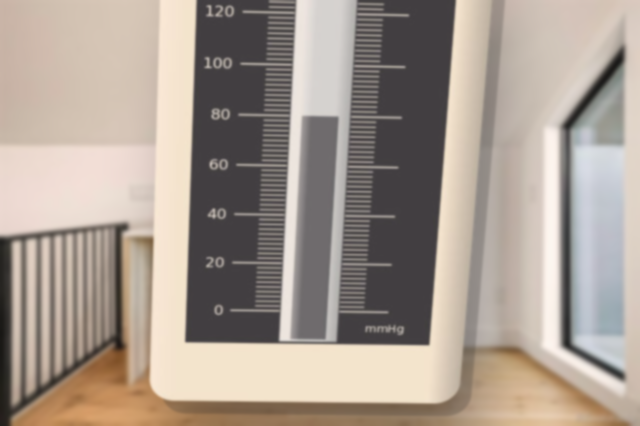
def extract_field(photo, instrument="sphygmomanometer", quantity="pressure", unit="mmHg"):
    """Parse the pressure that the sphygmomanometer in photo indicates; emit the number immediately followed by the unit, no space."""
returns 80mmHg
